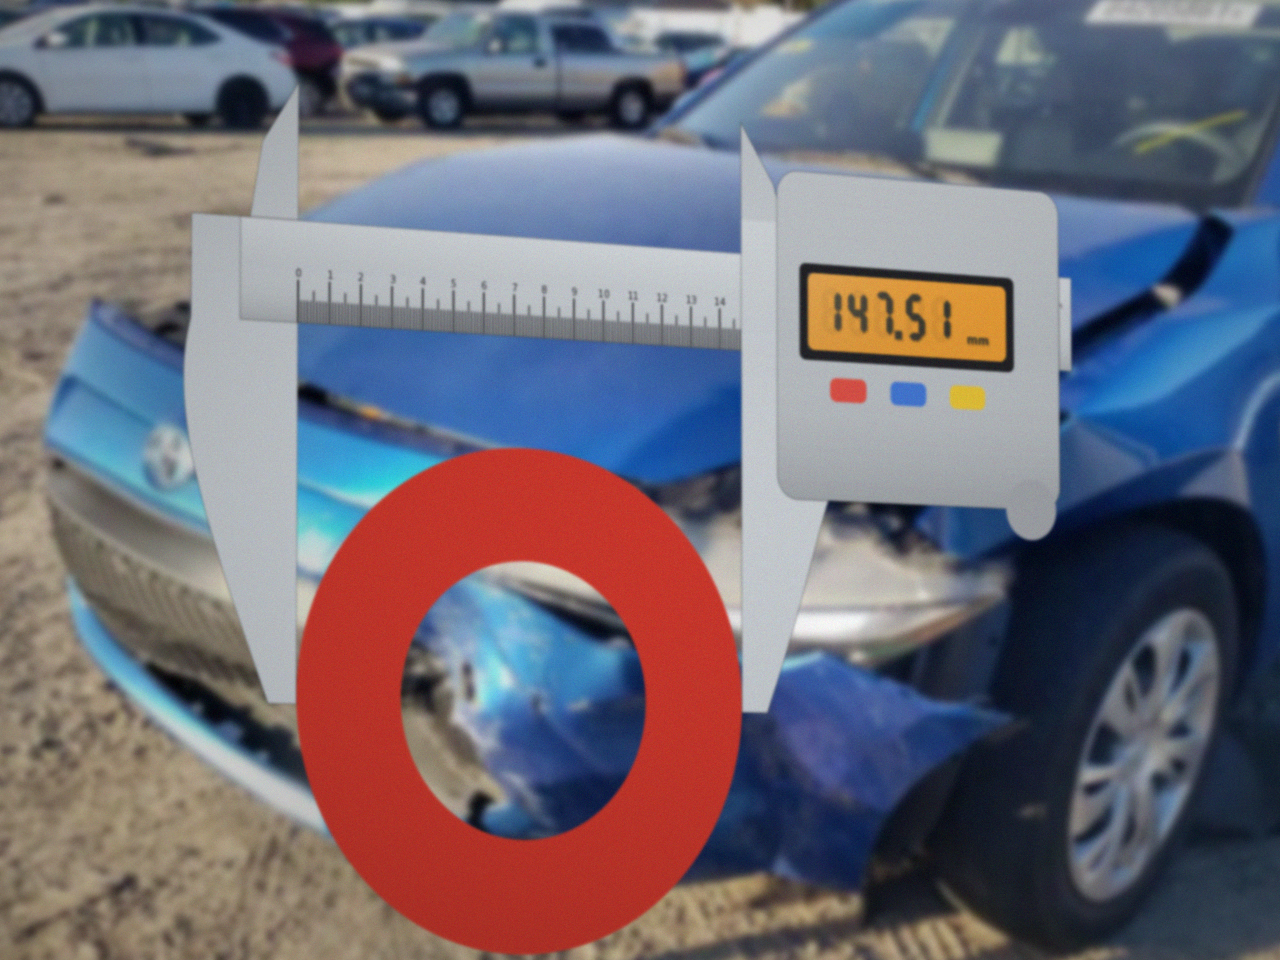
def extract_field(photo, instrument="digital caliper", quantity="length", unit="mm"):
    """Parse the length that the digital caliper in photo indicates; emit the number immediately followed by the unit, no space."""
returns 147.51mm
